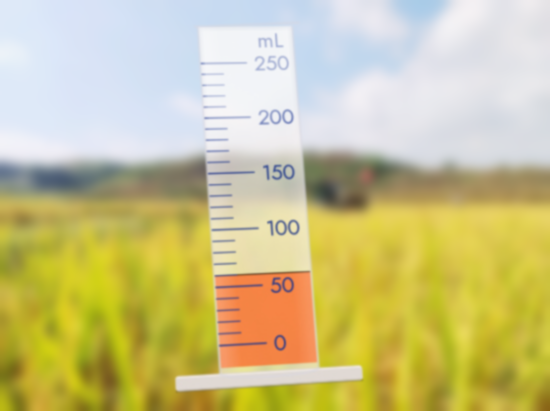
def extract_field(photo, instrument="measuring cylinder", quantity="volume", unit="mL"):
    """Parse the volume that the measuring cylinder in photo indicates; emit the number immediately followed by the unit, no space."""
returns 60mL
